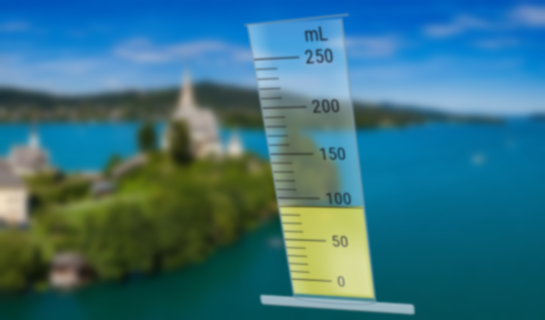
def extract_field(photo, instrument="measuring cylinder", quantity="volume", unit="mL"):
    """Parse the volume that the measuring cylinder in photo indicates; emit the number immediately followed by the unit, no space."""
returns 90mL
